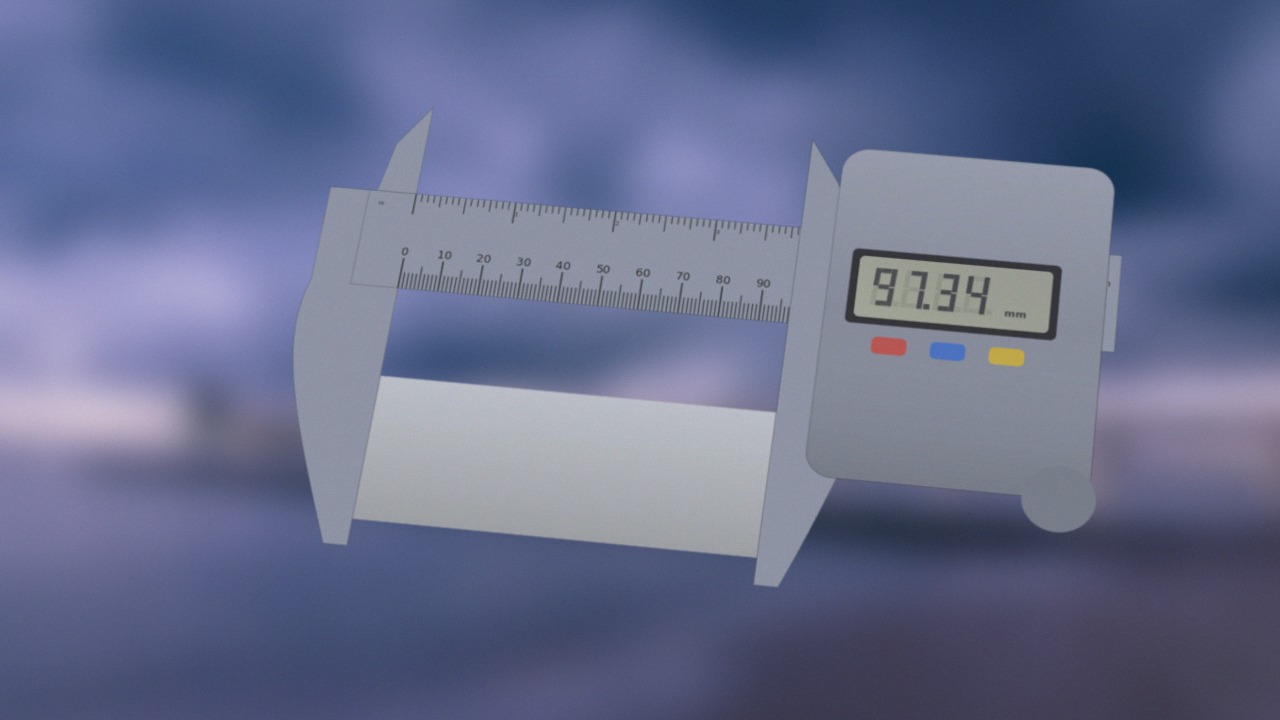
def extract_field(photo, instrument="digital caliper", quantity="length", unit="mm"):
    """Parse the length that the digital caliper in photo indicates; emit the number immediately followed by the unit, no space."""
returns 97.34mm
